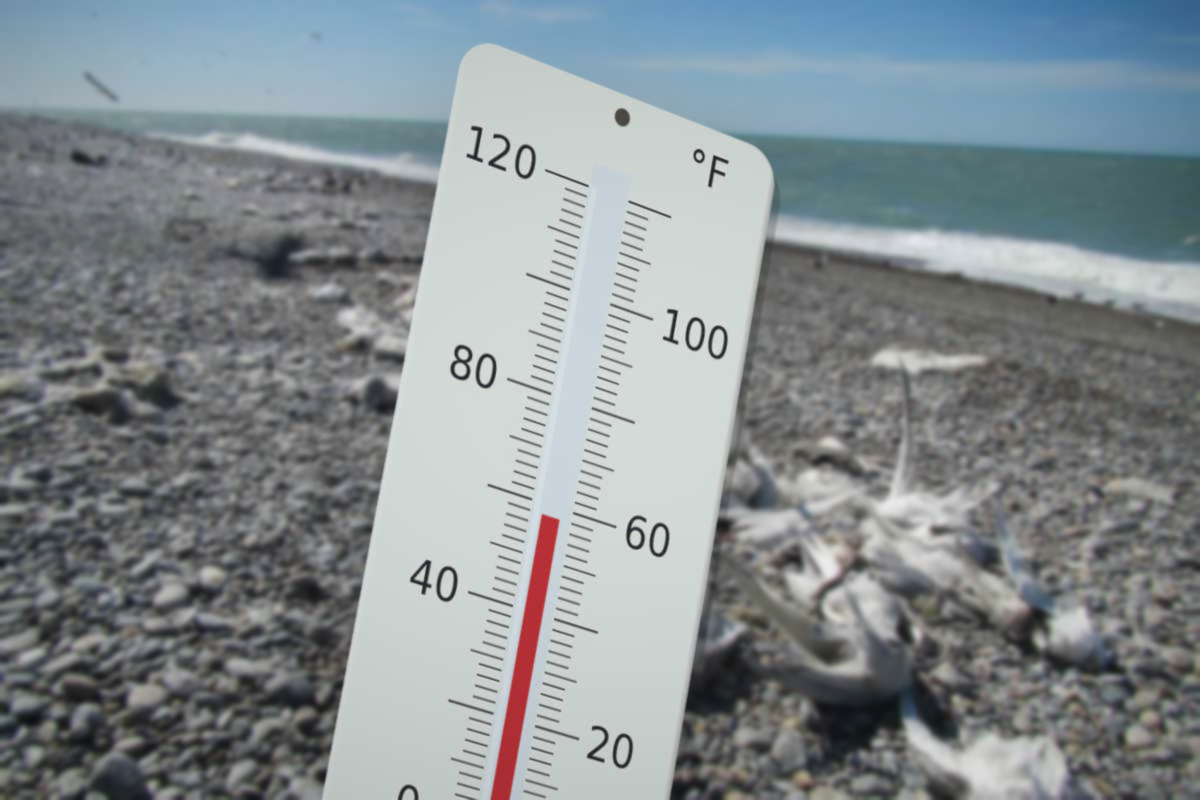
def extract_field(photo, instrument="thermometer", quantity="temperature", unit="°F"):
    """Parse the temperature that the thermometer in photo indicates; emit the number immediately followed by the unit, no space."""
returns 58°F
